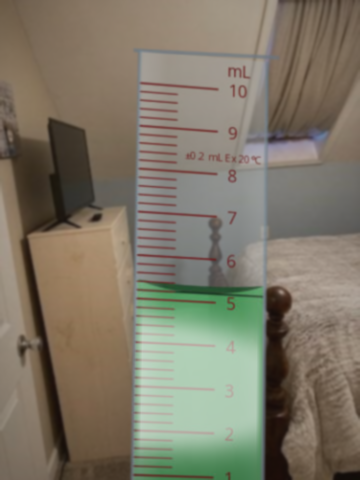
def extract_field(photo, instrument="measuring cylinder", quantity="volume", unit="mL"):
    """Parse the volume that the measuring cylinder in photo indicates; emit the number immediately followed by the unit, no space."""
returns 5.2mL
